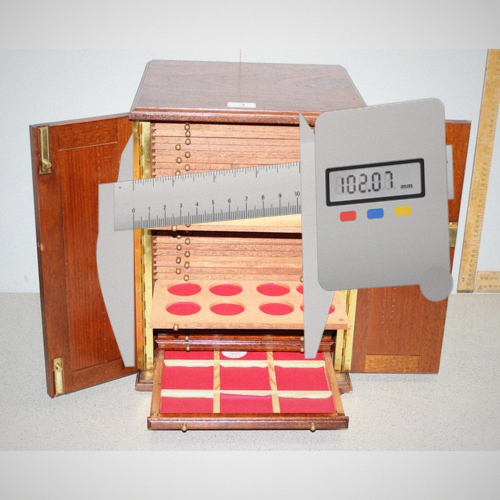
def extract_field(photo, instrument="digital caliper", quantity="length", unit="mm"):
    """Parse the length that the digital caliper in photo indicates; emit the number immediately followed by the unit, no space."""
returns 102.07mm
